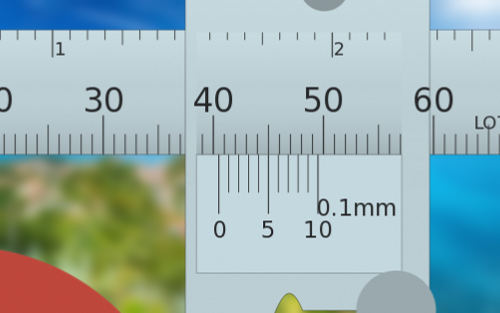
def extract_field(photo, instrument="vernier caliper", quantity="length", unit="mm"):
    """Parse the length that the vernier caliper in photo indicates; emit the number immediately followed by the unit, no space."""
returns 40.5mm
